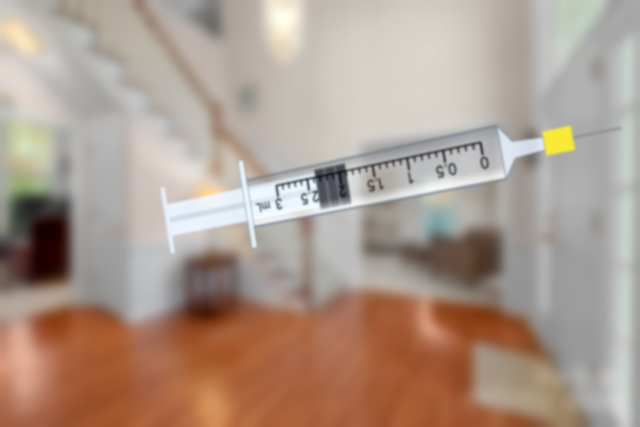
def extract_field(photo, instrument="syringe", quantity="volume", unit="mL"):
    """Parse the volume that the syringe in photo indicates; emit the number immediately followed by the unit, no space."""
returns 1.9mL
